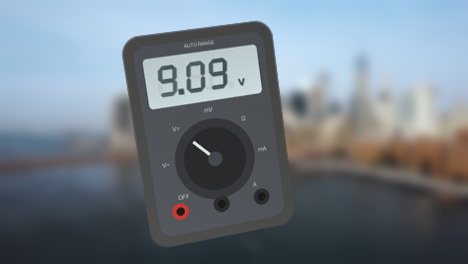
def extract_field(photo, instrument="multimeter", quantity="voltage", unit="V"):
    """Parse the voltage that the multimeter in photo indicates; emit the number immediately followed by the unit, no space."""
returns 9.09V
